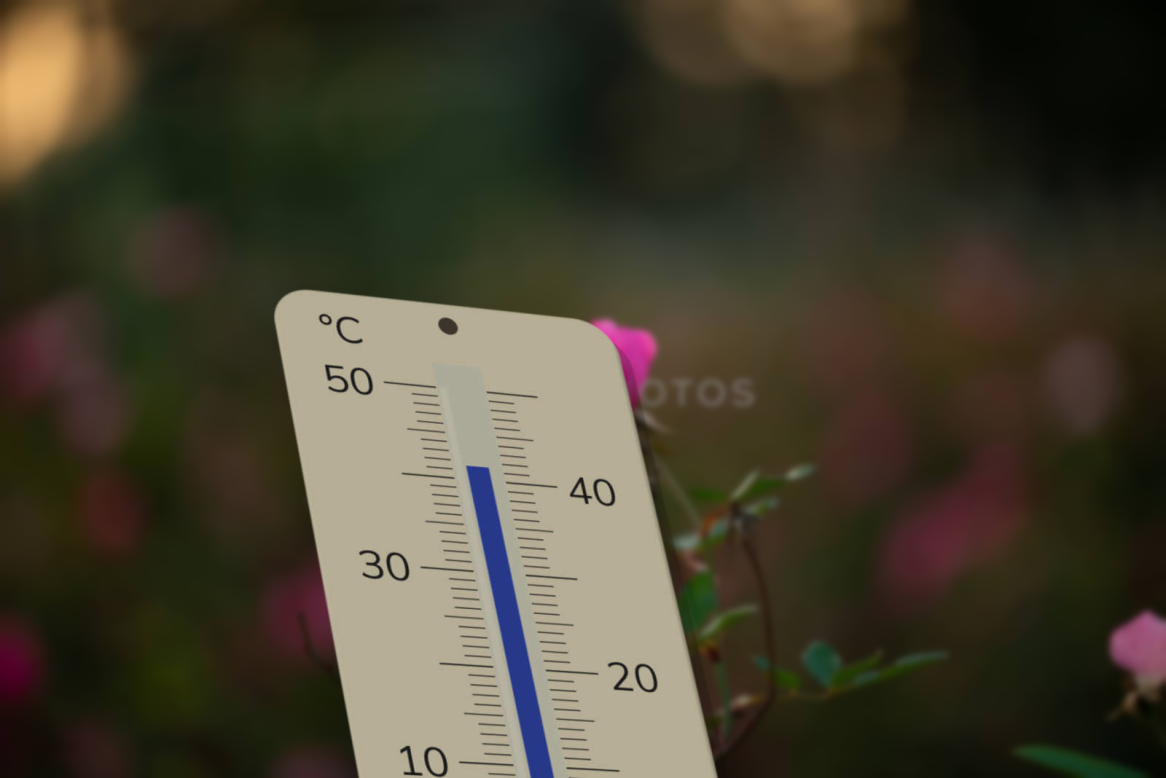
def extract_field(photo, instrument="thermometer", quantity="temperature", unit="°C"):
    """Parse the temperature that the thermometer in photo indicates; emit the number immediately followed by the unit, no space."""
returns 41.5°C
